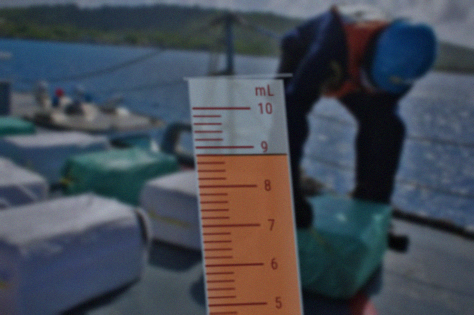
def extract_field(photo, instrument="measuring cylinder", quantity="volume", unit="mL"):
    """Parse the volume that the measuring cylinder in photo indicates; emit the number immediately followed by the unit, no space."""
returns 8.8mL
